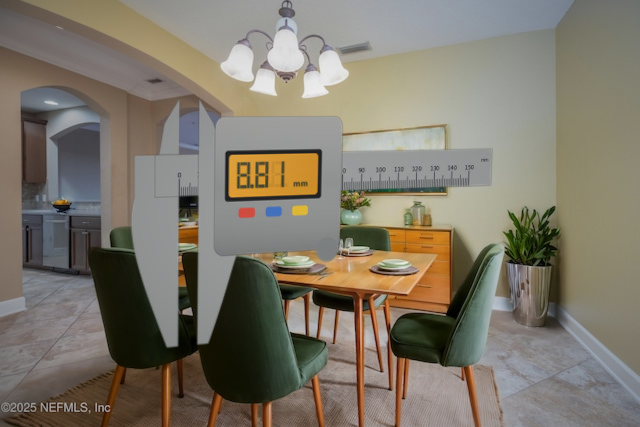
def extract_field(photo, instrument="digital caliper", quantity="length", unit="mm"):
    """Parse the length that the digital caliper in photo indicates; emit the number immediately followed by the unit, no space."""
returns 8.81mm
